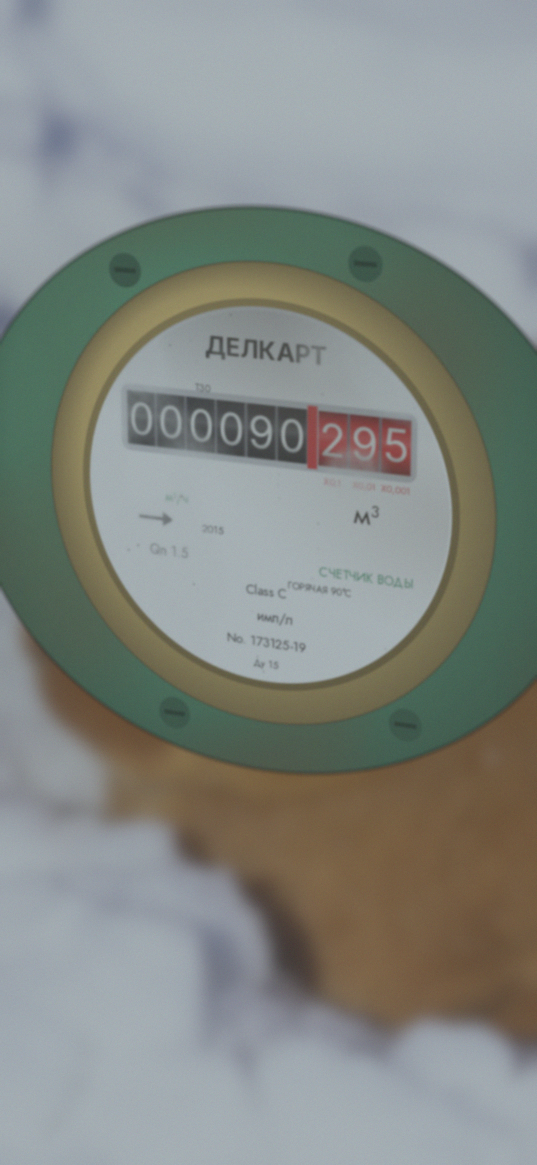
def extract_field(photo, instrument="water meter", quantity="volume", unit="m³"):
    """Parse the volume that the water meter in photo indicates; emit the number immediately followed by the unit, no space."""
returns 90.295m³
